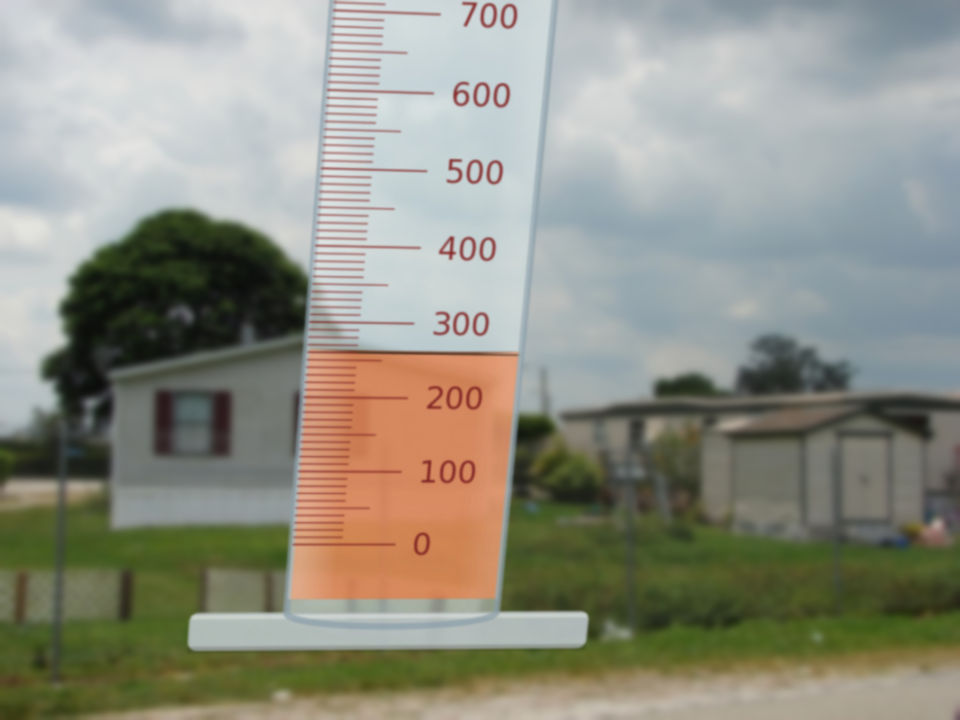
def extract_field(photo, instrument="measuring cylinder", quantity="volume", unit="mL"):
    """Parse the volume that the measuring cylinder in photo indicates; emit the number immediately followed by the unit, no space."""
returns 260mL
